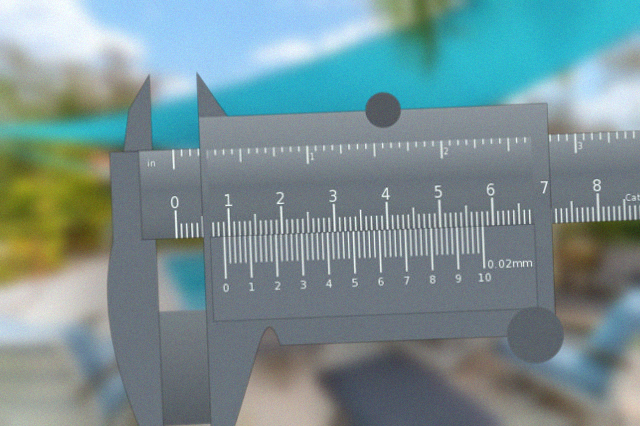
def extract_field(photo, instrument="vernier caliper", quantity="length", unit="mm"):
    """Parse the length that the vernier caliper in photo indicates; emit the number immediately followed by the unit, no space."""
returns 9.0mm
